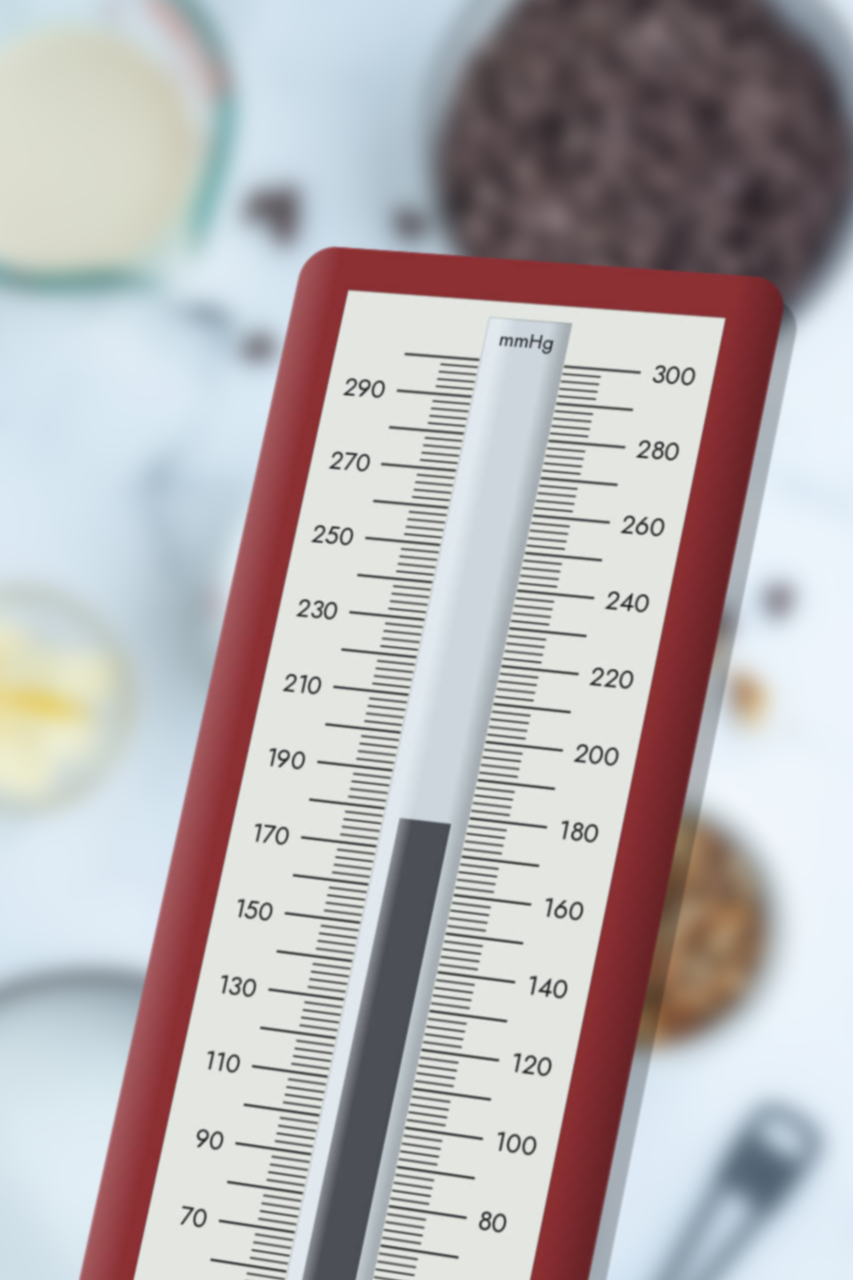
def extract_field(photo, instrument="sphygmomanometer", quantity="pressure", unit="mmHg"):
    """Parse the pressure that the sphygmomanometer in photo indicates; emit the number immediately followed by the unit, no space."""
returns 178mmHg
